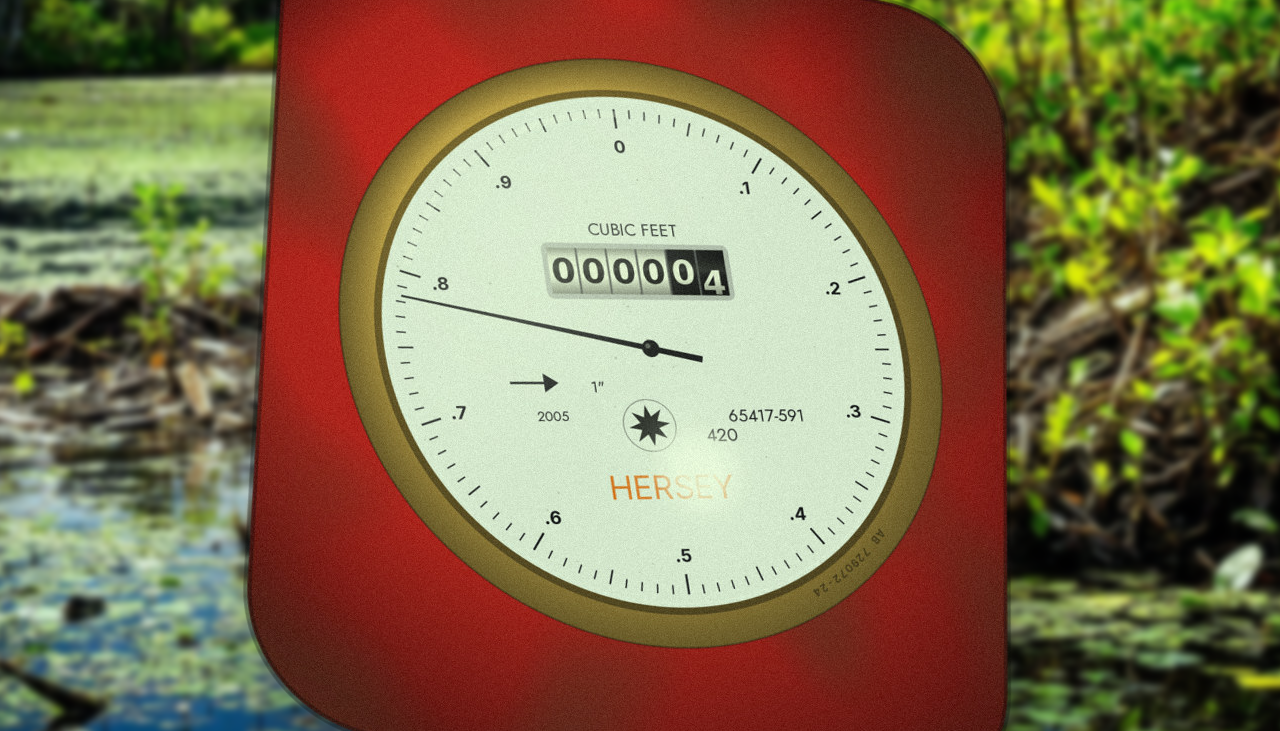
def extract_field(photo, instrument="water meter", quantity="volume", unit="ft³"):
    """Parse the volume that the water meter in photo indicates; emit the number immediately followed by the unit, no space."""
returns 3.78ft³
